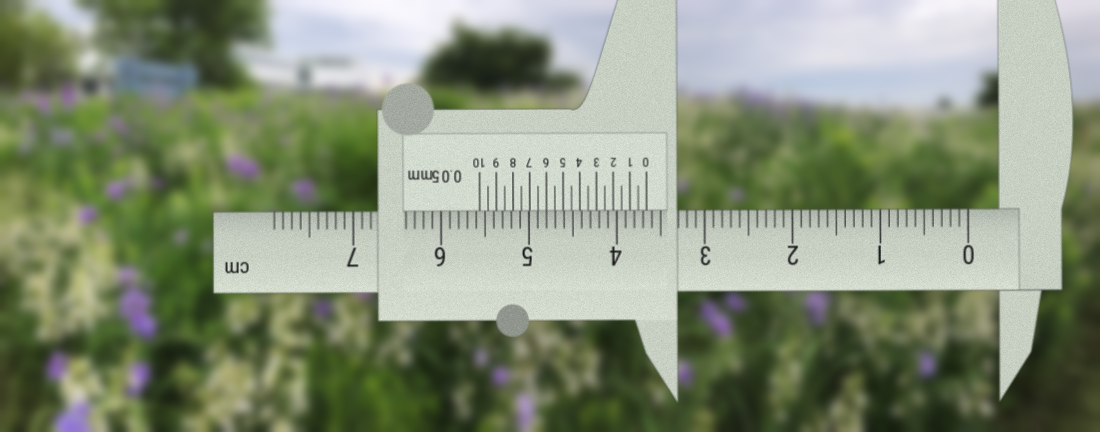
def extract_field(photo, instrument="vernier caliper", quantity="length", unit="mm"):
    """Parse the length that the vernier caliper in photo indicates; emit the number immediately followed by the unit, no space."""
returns 36.6mm
